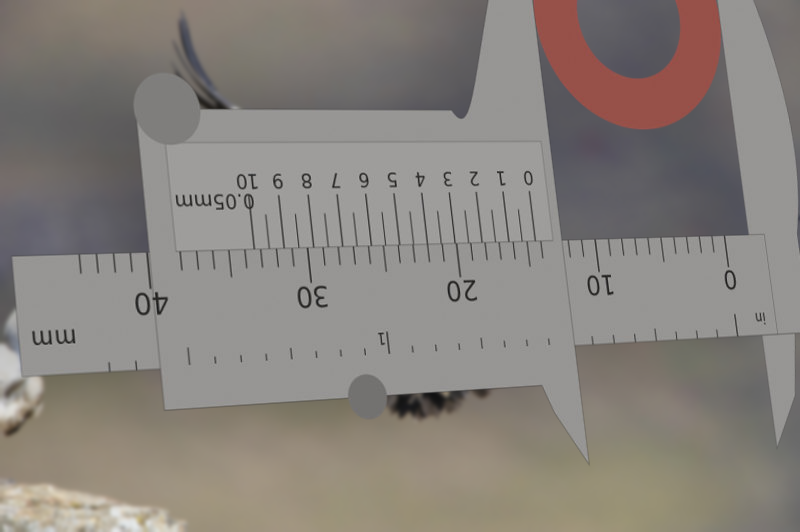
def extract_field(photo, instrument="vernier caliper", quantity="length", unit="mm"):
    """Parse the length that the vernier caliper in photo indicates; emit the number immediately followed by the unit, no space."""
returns 14.4mm
